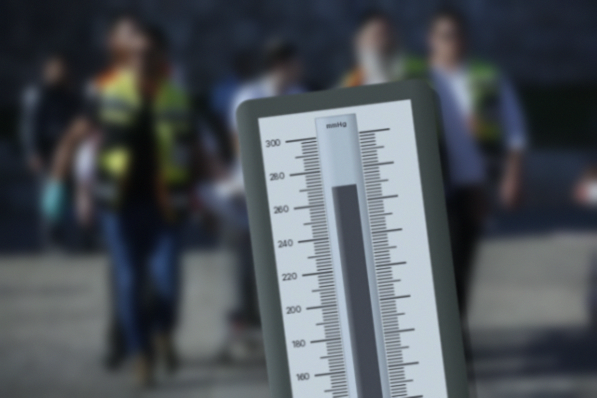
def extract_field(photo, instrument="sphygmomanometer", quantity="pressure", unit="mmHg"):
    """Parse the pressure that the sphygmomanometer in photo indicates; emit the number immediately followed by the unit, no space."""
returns 270mmHg
